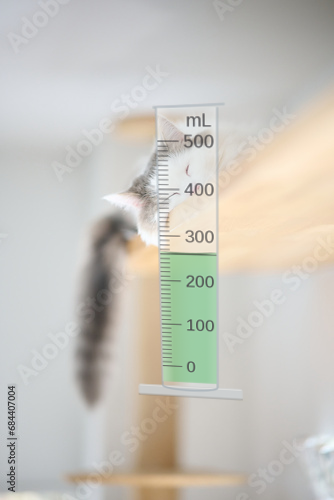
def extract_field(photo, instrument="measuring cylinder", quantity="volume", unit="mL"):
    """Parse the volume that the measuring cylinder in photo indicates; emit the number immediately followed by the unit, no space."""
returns 260mL
